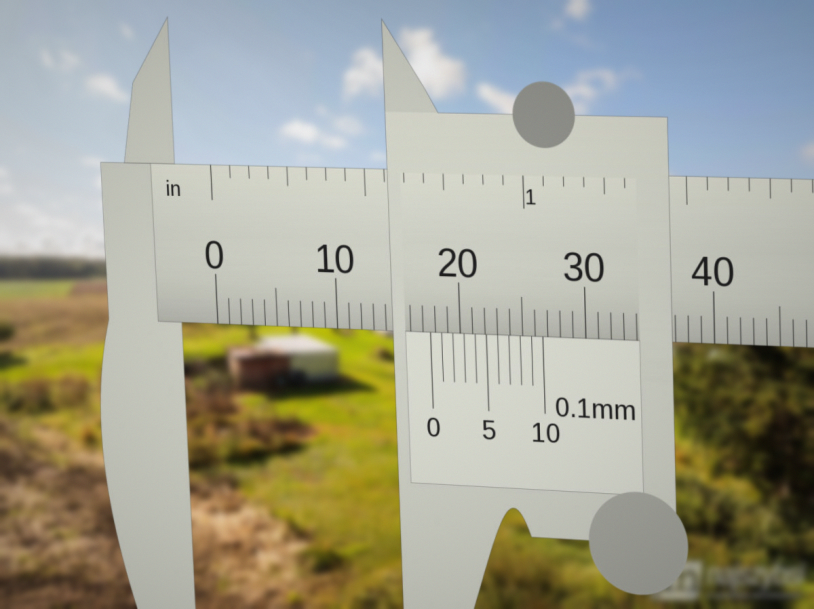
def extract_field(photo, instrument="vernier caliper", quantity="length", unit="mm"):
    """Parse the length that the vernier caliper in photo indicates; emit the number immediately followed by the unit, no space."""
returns 17.6mm
